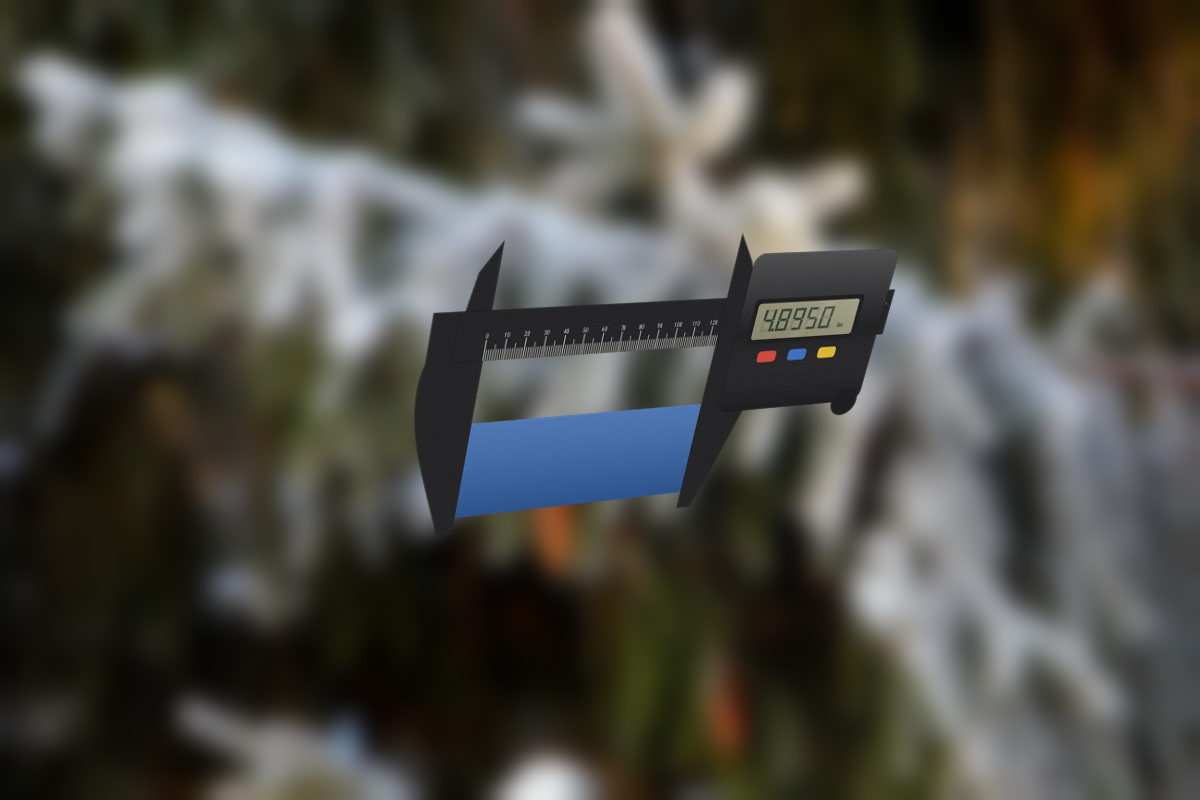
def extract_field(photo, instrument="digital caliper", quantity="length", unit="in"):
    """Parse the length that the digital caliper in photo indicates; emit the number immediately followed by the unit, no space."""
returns 4.8950in
